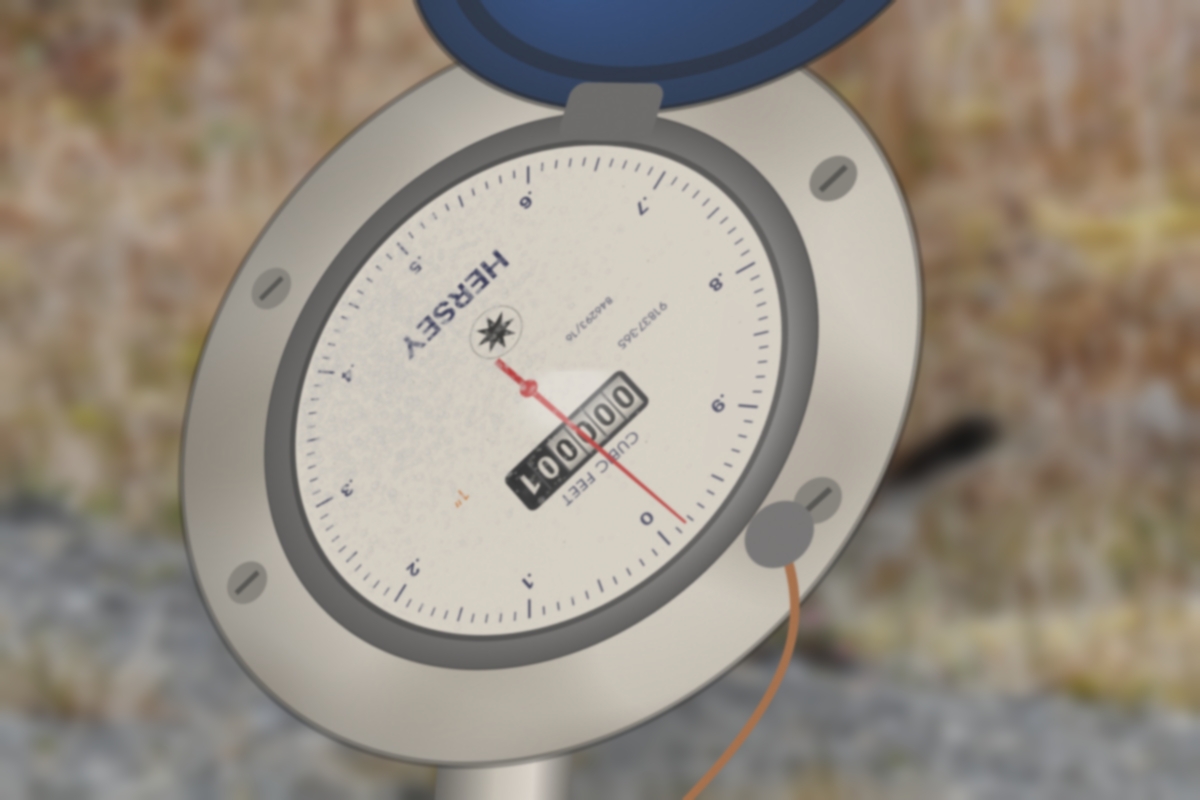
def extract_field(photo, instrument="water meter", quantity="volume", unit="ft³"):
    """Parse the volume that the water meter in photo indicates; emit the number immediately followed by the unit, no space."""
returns 0.98ft³
